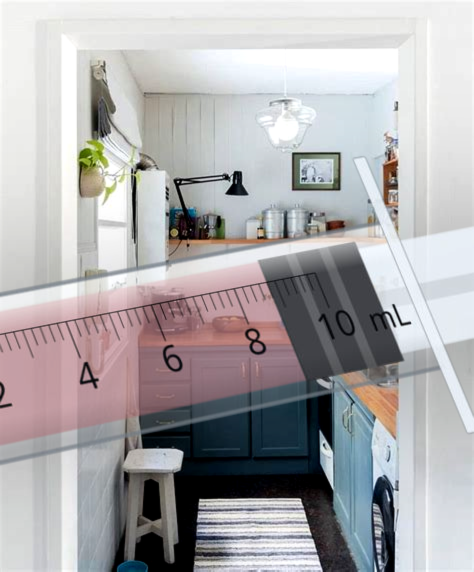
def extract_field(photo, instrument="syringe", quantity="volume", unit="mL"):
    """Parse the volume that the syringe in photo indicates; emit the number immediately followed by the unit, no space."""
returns 8.8mL
